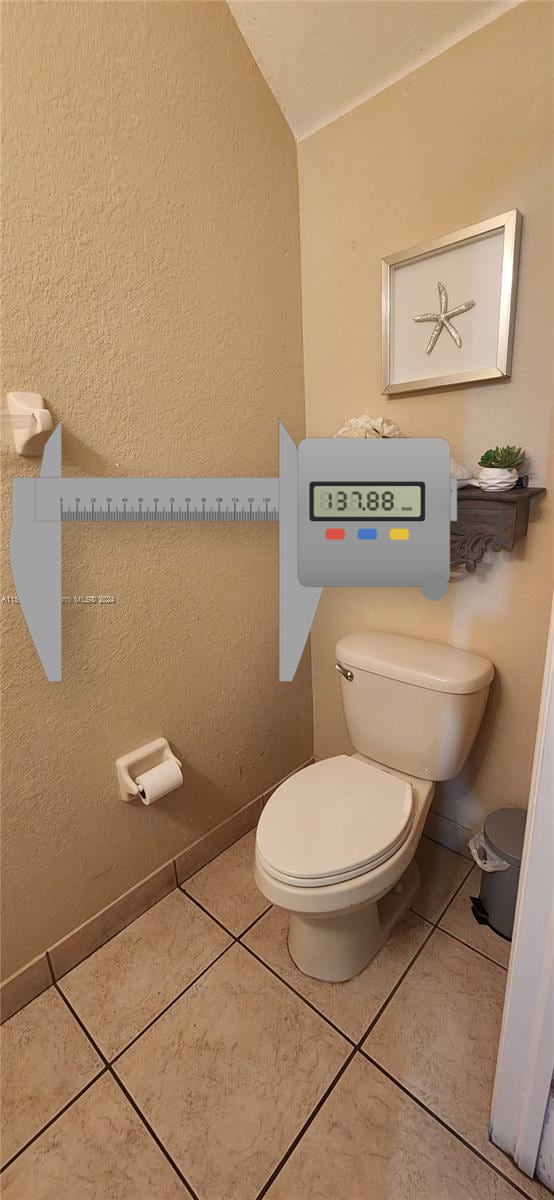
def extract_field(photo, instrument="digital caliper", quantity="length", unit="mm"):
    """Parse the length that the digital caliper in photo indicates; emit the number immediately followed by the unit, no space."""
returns 137.88mm
